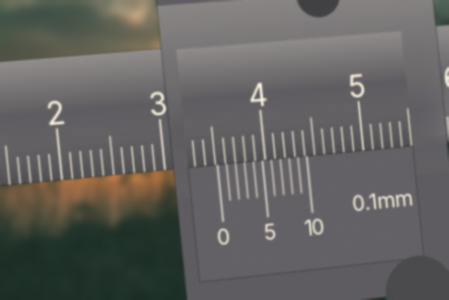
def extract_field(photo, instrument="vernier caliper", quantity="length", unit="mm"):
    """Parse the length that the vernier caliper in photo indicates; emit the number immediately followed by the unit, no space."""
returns 35.2mm
